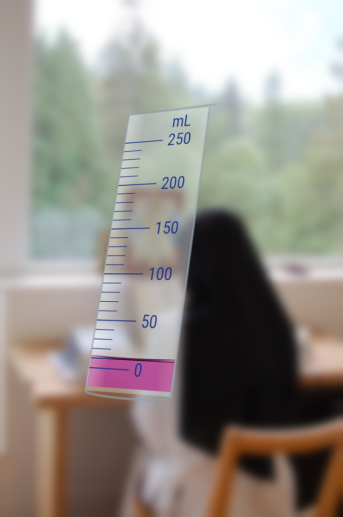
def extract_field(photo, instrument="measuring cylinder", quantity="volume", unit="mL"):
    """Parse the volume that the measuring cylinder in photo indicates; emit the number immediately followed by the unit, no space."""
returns 10mL
